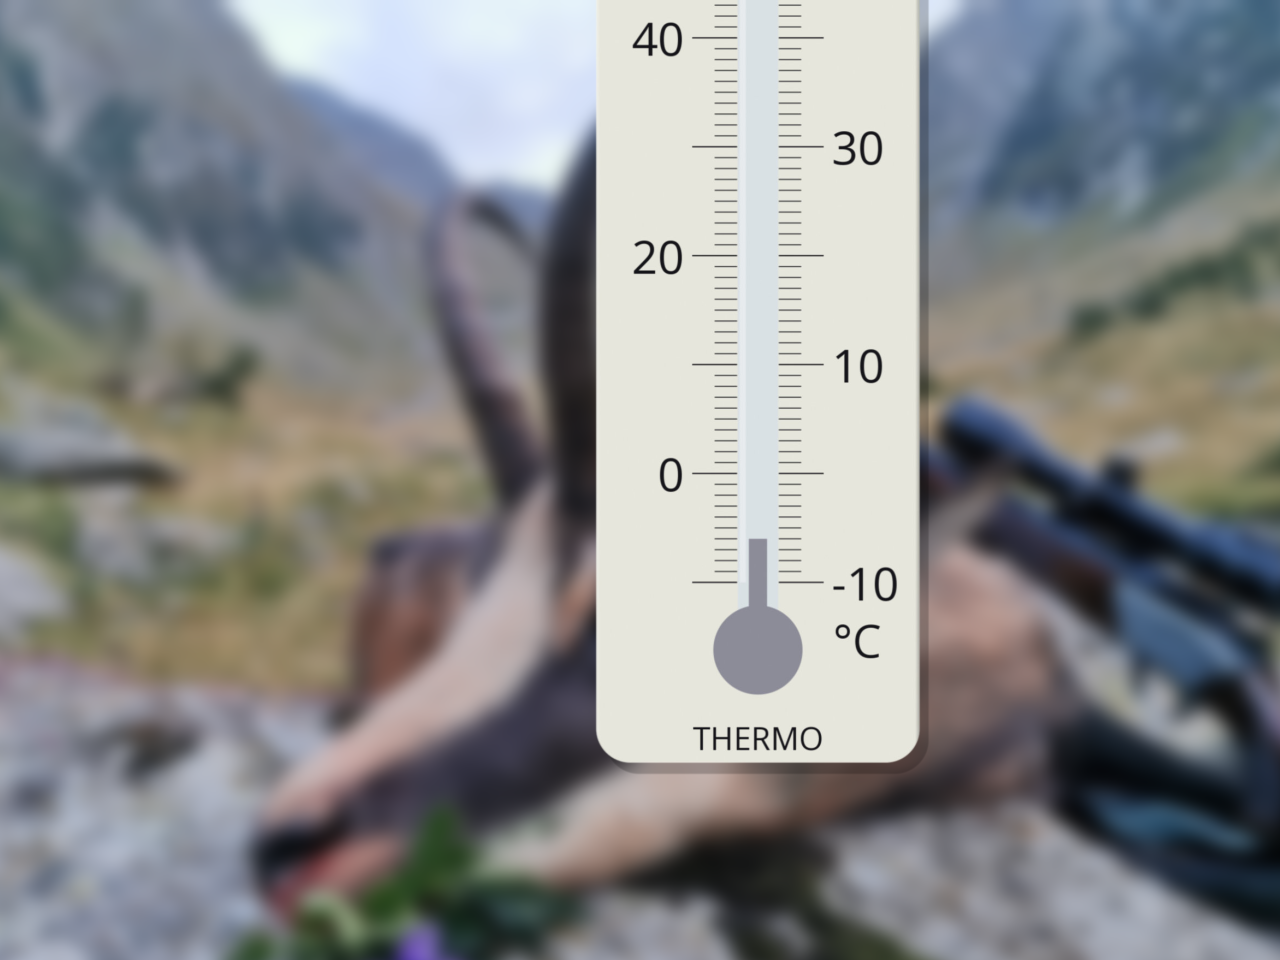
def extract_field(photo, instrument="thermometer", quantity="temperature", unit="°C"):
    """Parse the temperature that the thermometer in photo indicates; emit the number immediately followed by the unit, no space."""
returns -6°C
